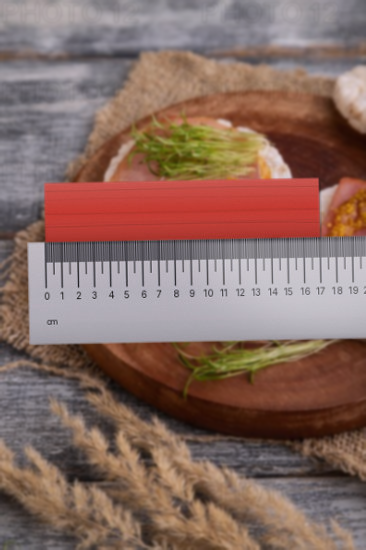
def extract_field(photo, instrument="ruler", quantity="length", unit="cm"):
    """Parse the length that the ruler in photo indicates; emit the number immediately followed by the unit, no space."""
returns 17cm
